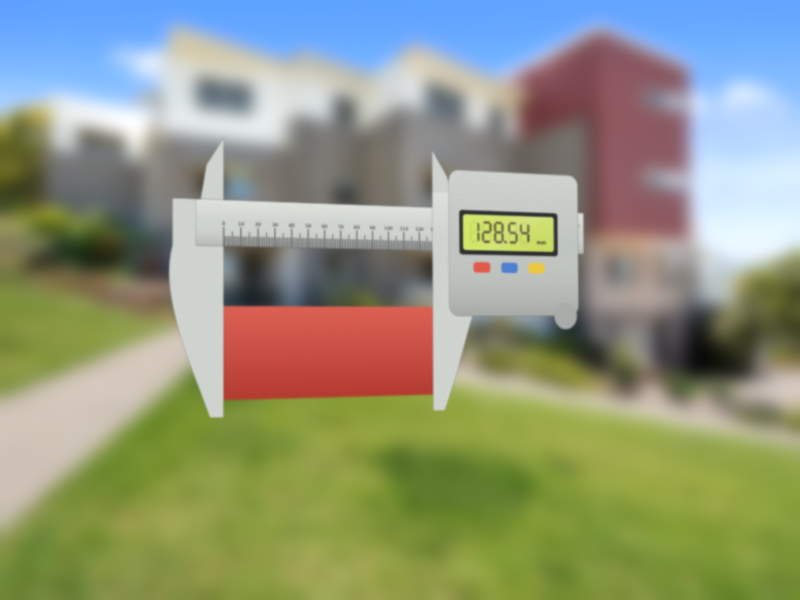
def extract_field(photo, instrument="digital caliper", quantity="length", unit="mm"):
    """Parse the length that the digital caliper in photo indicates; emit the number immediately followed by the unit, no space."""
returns 128.54mm
